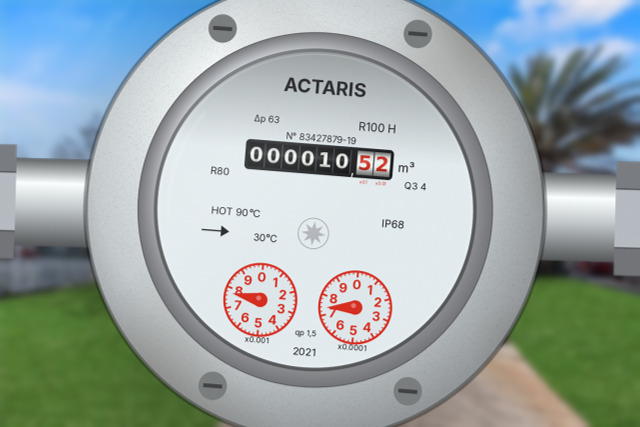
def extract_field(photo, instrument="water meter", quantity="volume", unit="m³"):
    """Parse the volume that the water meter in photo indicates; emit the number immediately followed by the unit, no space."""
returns 10.5277m³
